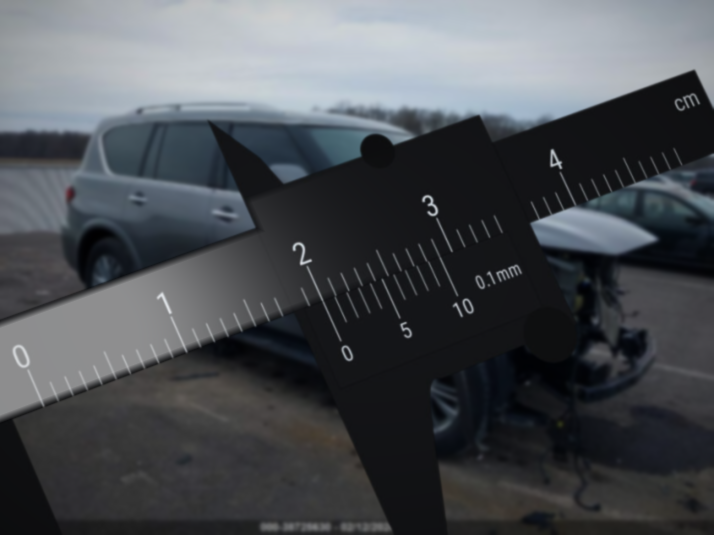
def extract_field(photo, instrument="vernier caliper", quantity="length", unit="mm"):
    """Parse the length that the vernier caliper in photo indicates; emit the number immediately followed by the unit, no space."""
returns 20.0mm
